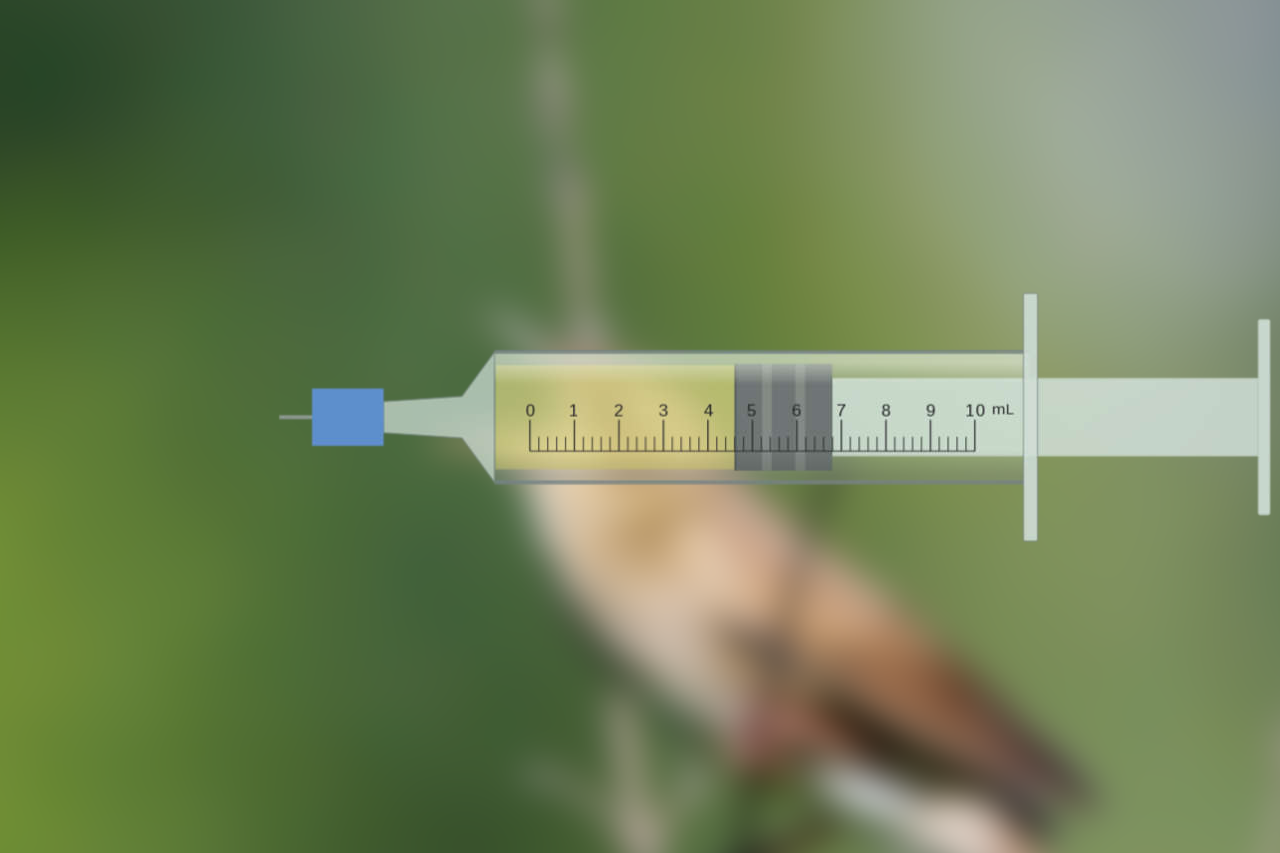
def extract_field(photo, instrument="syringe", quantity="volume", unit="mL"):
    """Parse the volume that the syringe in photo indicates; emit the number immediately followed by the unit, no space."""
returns 4.6mL
